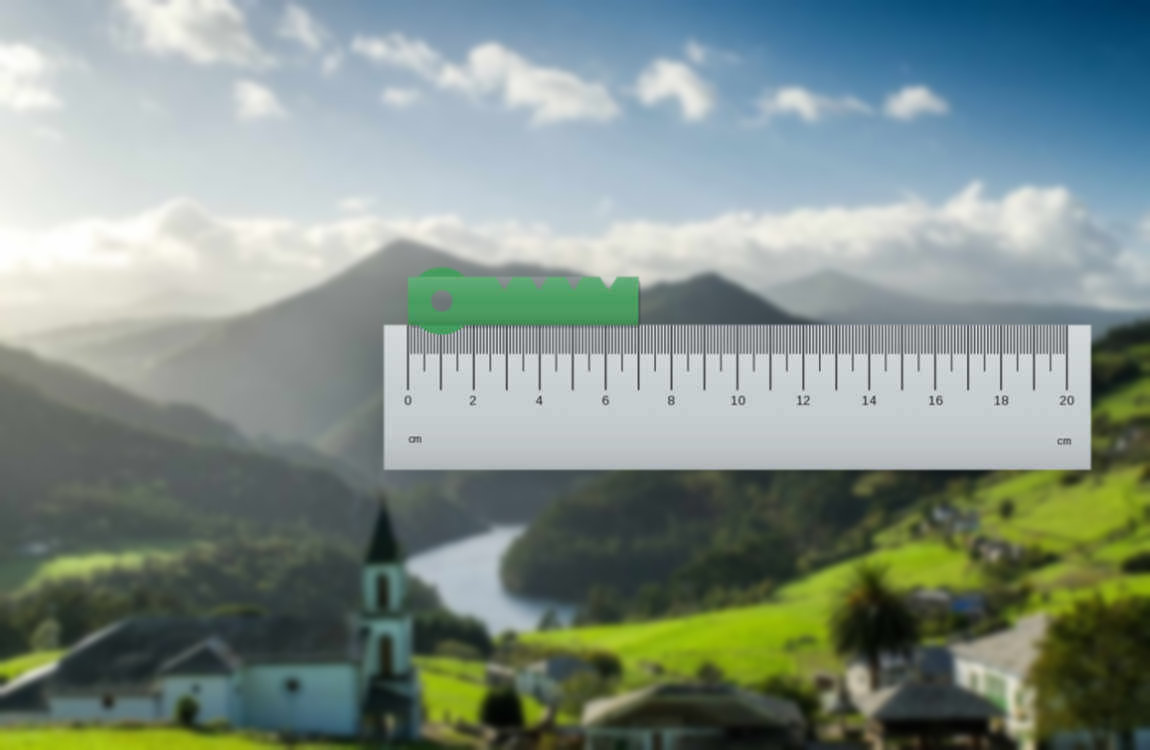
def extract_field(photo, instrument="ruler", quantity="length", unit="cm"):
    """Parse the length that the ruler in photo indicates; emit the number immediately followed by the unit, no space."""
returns 7cm
